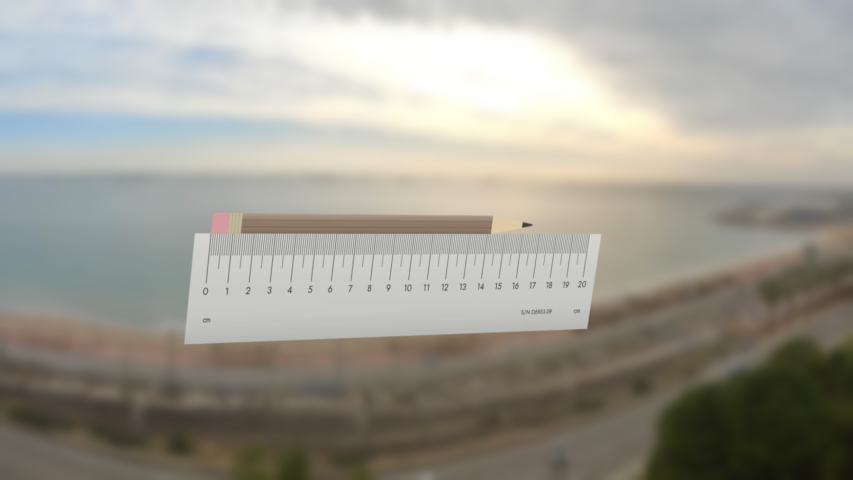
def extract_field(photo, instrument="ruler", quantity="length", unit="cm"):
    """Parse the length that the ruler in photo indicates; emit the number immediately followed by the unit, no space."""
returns 16.5cm
